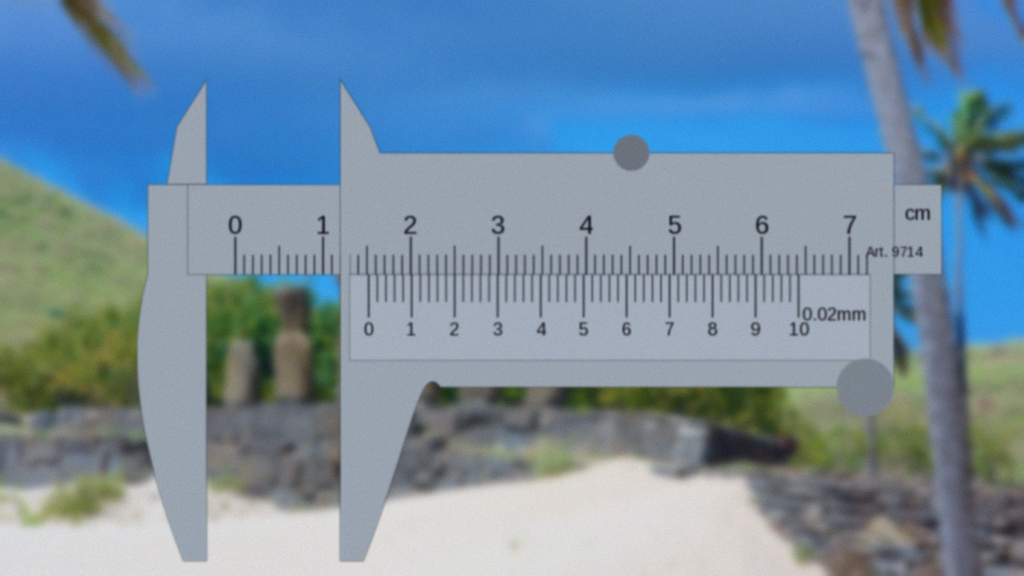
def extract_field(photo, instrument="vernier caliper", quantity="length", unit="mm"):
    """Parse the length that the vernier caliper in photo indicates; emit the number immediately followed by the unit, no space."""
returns 15.2mm
